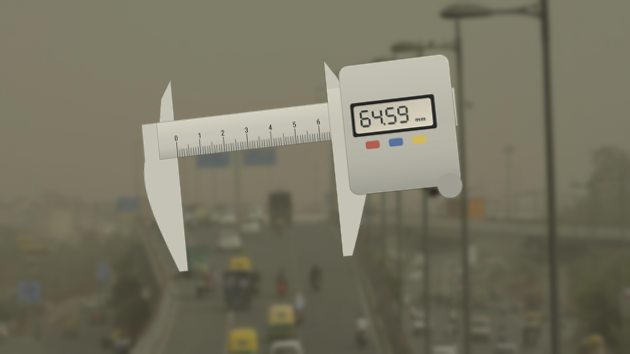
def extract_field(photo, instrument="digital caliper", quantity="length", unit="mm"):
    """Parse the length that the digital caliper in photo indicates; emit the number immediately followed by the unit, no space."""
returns 64.59mm
